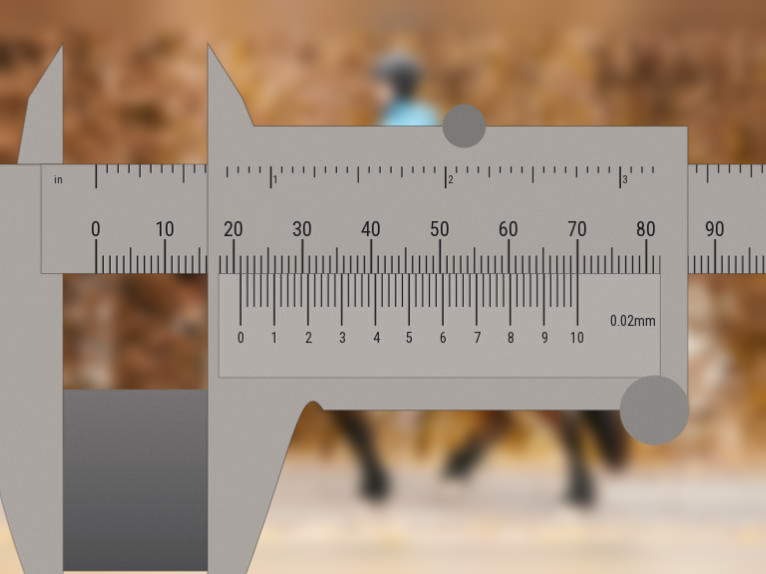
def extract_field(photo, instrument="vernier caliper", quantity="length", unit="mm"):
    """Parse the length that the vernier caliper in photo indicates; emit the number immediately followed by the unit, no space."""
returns 21.0mm
